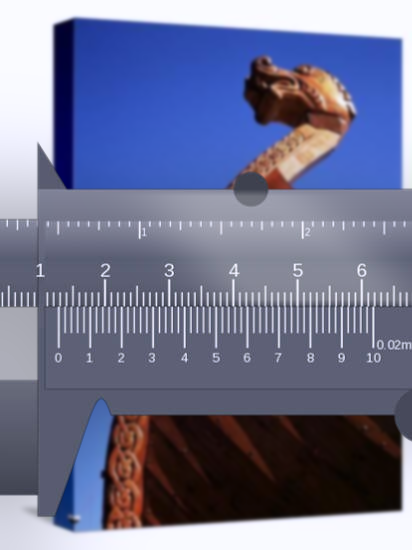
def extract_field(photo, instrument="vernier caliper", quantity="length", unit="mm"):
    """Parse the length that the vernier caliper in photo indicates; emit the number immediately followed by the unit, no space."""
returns 12.8mm
